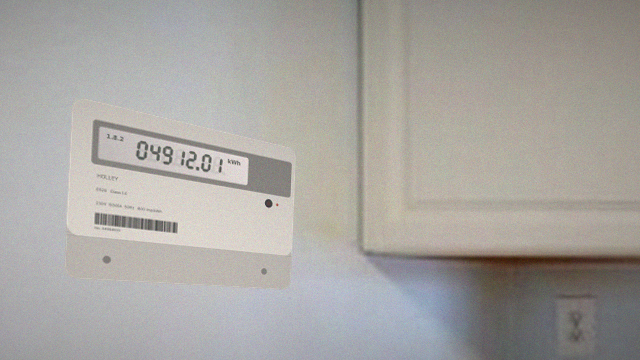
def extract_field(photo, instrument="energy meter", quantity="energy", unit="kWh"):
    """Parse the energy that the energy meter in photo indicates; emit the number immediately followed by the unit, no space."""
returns 4912.01kWh
